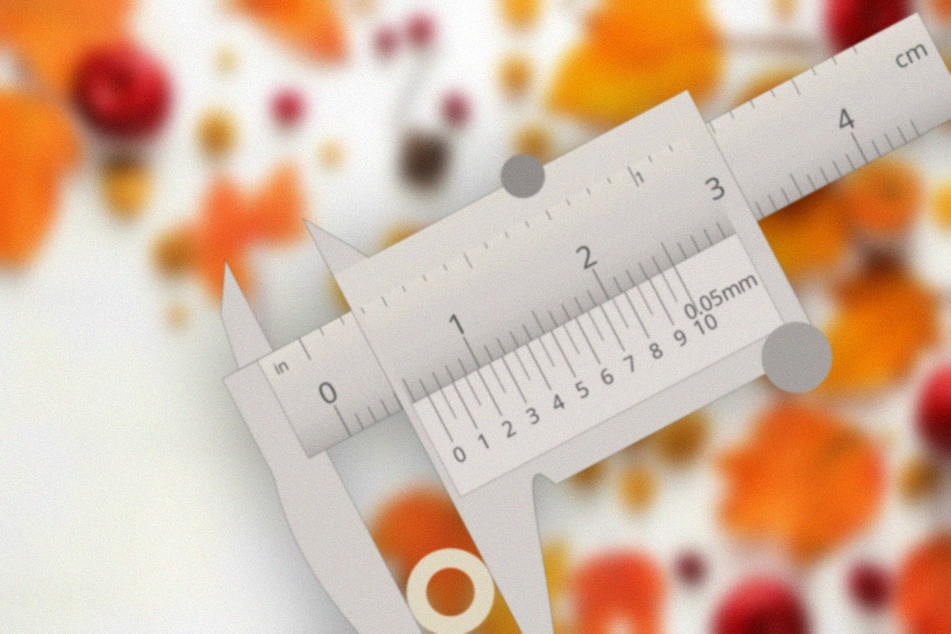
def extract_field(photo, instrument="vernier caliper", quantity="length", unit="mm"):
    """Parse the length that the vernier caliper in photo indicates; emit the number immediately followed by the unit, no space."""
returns 6.0mm
